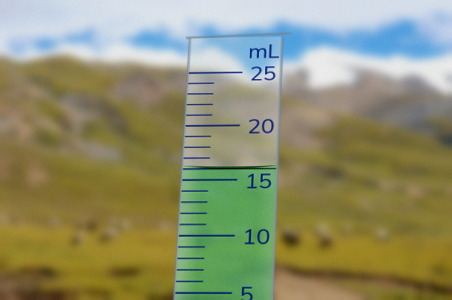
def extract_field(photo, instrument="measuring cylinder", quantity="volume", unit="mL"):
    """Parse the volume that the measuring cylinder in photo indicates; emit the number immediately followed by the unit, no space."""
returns 16mL
